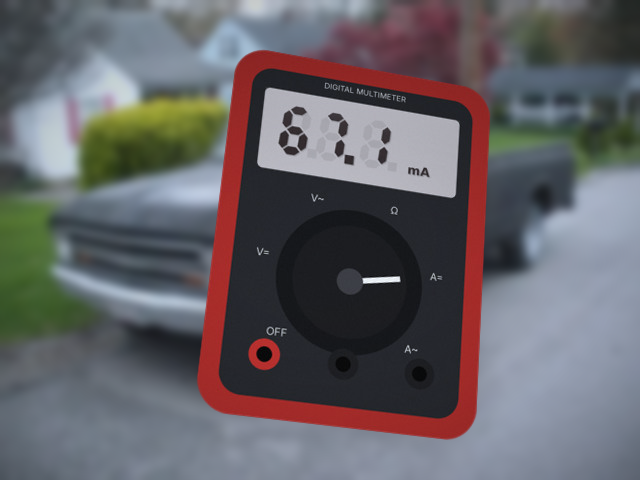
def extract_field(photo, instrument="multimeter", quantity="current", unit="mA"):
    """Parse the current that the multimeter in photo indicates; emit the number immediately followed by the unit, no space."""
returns 67.1mA
